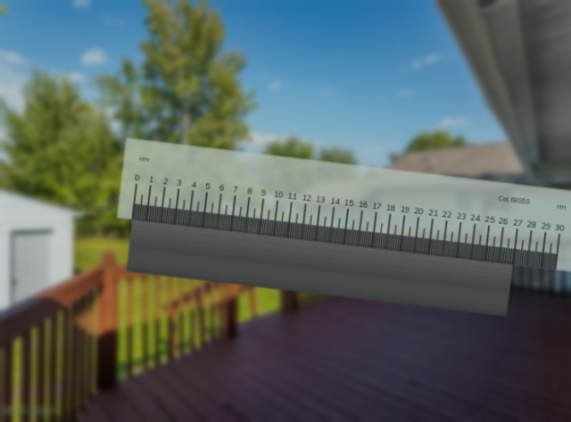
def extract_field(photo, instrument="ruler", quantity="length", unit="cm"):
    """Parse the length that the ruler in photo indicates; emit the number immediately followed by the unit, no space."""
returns 27cm
